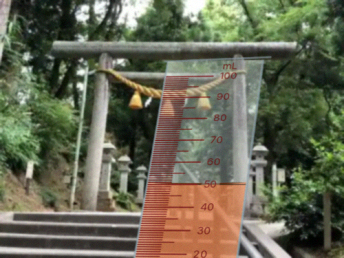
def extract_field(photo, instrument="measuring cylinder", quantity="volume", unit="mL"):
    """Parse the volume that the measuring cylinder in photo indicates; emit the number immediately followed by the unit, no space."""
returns 50mL
